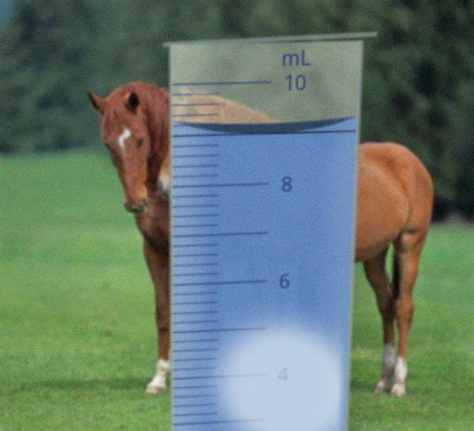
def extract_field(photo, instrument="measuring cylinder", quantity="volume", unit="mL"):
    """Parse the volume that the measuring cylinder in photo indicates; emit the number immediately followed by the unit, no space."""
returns 9mL
